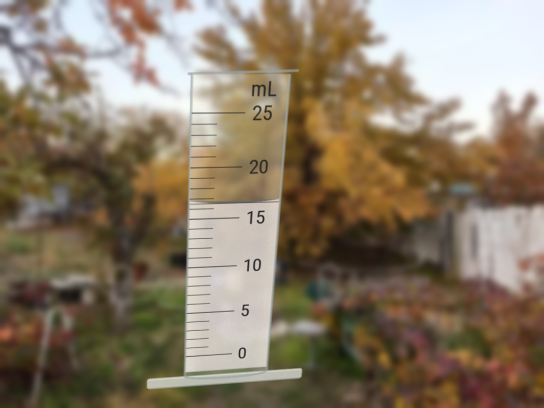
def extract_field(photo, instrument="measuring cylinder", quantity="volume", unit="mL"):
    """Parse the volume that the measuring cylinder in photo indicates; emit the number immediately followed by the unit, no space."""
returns 16.5mL
